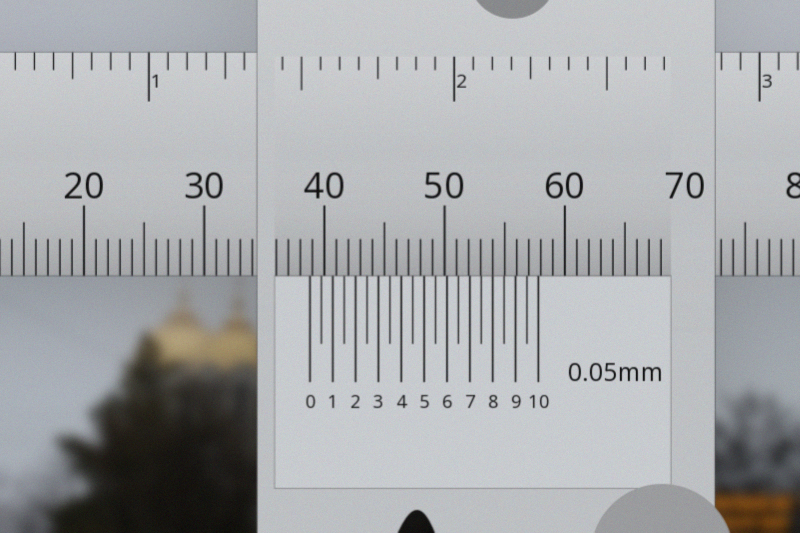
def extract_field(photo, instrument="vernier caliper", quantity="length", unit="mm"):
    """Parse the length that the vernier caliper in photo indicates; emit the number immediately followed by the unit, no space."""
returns 38.8mm
